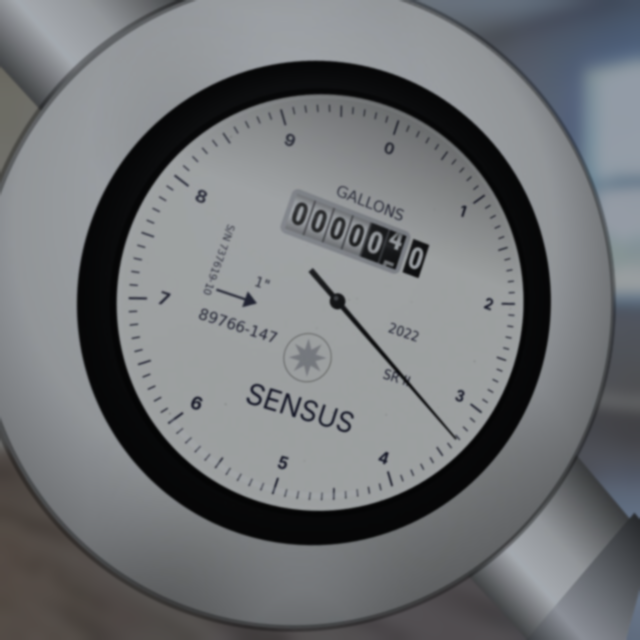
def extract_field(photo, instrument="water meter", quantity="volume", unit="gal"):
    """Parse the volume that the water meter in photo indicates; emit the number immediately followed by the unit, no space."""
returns 43.3gal
